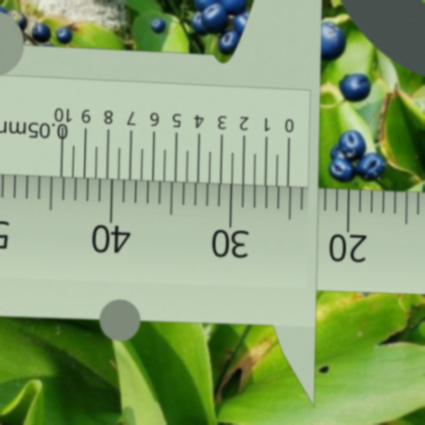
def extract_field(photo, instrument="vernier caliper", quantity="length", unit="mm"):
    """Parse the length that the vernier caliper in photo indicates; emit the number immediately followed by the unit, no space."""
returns 25.2mm
